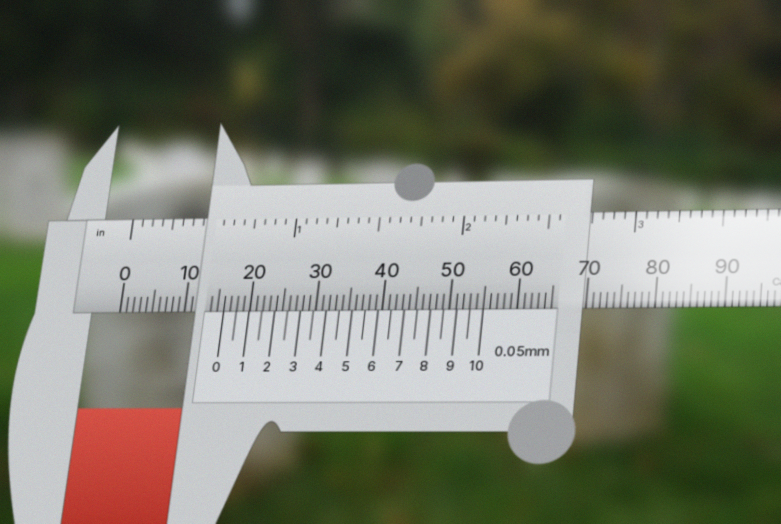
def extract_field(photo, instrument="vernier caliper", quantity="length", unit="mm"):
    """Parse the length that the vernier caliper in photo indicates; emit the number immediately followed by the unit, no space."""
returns 16.0mm
